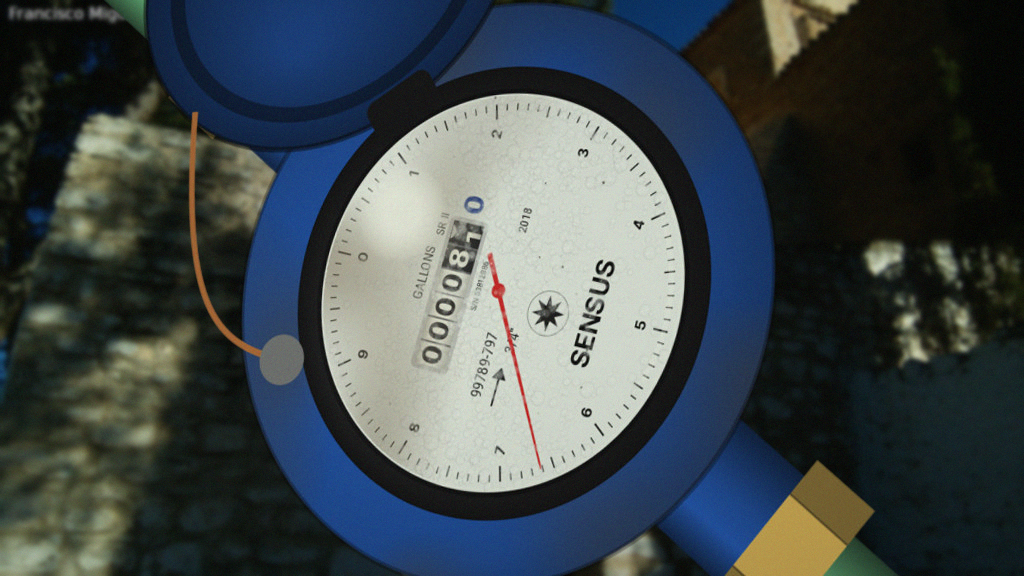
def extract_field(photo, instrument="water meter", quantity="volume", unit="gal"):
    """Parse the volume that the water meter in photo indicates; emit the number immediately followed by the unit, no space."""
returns 806.6gal
